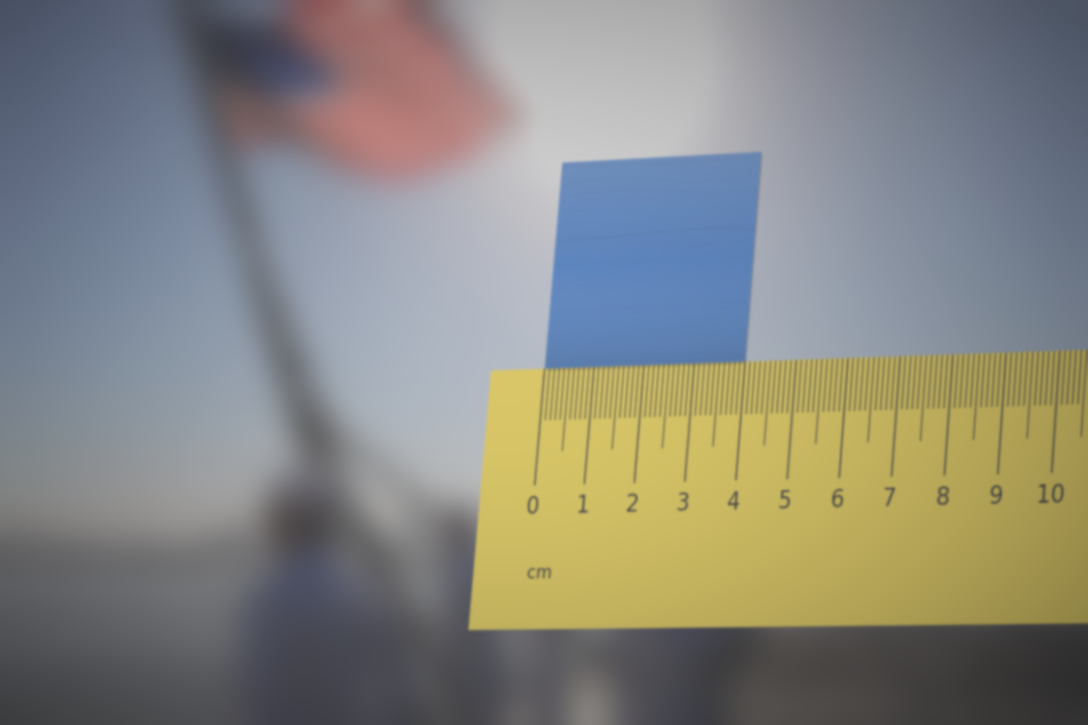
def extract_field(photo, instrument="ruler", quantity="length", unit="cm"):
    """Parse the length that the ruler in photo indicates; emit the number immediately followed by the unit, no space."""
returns 4cm
